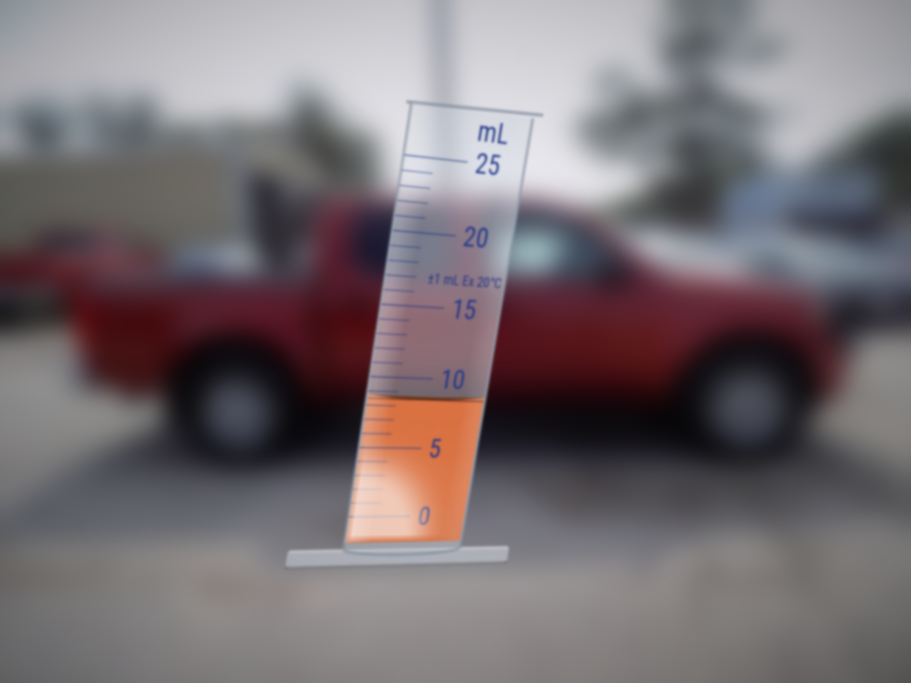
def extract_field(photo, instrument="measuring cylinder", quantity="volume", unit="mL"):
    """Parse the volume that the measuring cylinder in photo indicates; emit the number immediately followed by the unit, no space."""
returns 8.5mL
